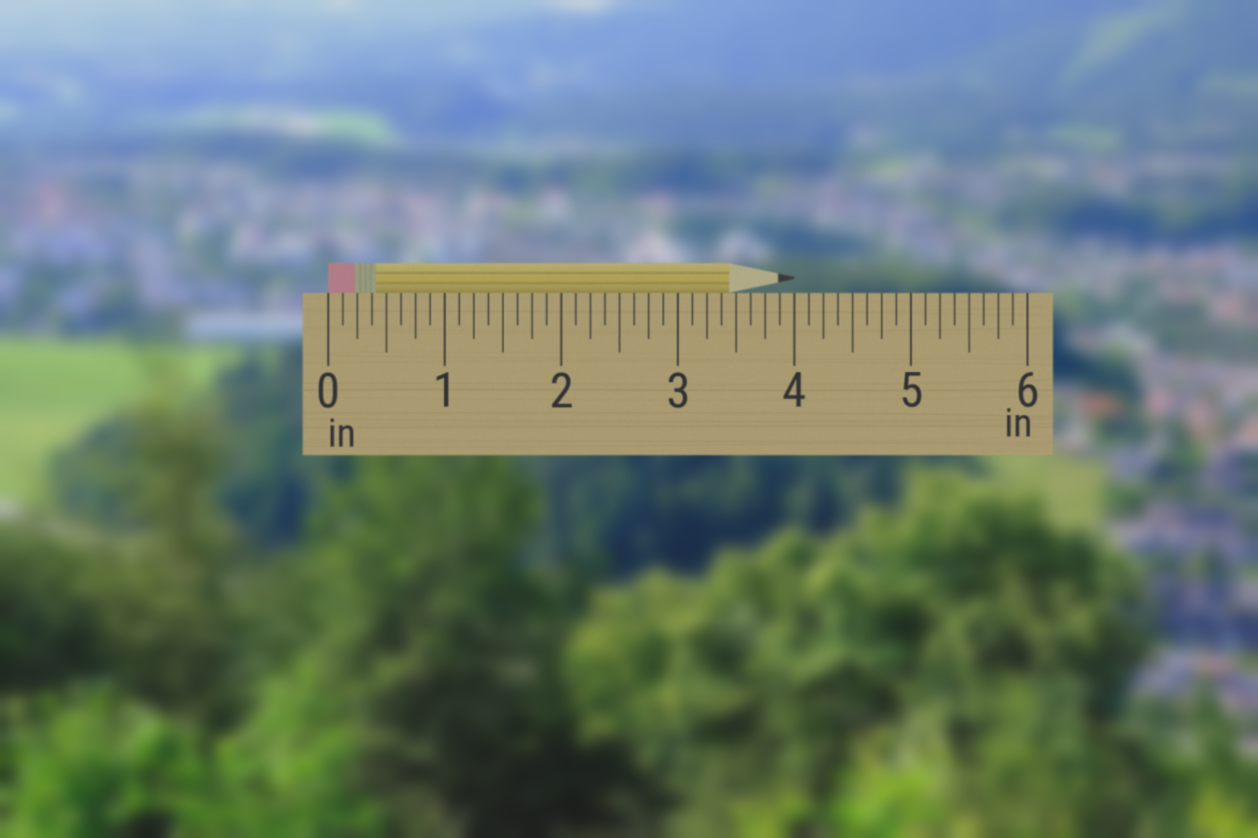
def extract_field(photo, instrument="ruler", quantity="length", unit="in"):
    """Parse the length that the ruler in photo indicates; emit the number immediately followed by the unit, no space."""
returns 4in
